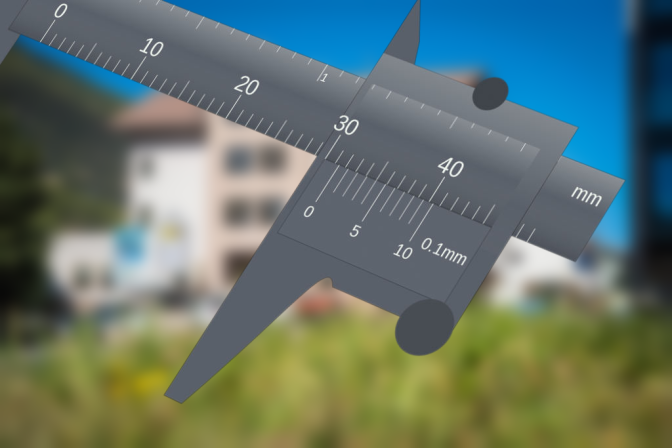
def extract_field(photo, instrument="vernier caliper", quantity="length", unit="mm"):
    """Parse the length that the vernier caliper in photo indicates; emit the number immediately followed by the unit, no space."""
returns 31.4mm
